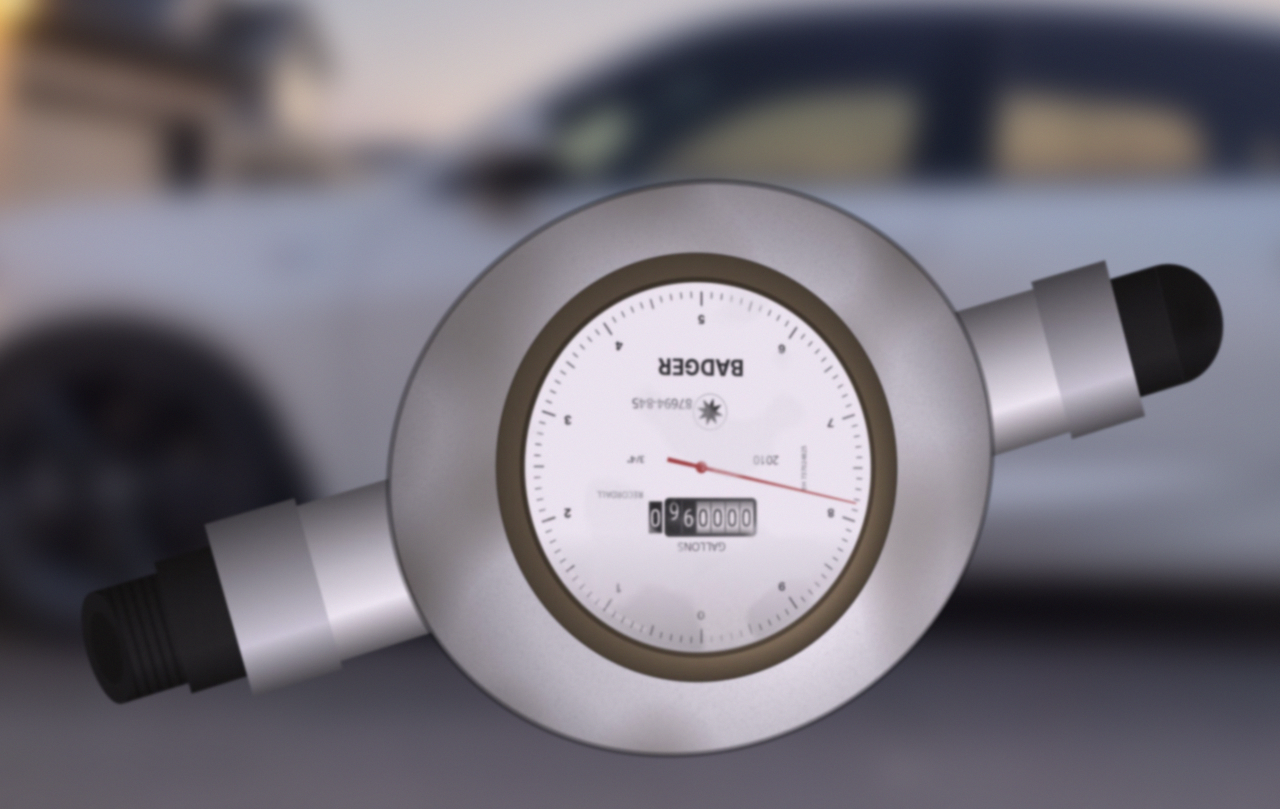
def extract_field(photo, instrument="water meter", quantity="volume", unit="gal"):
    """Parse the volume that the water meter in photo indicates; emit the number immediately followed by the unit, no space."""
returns 957.8gal
